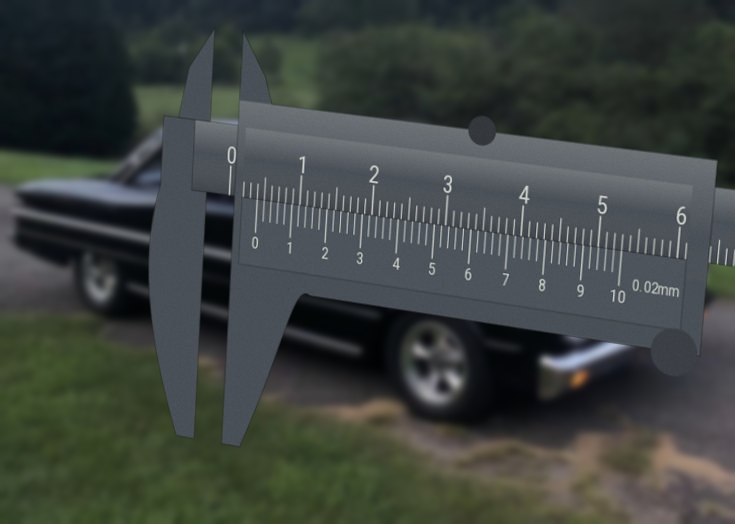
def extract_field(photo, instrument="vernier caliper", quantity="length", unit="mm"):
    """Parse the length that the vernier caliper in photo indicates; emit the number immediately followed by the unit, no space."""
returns 4.0mm
